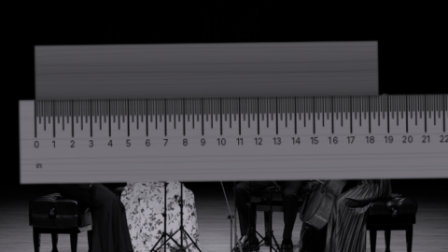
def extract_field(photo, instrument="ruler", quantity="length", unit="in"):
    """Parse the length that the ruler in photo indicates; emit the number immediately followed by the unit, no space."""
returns 18.5in
